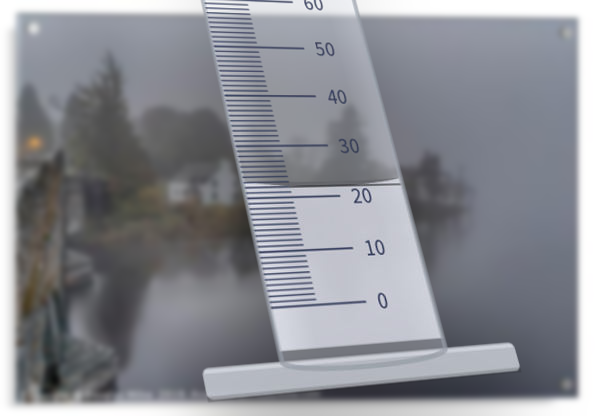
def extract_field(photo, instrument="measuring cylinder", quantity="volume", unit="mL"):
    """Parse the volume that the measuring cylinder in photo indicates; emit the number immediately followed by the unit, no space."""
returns 22mL
